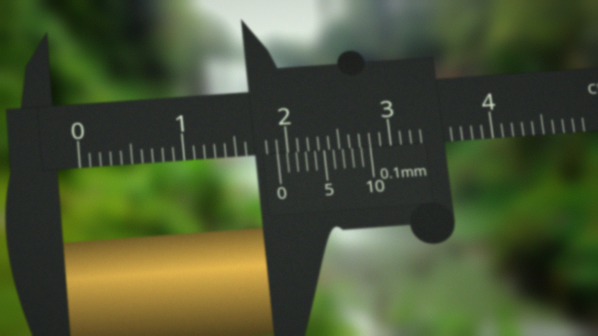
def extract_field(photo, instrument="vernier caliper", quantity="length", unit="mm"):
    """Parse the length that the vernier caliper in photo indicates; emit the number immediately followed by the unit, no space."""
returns 19.0mm
